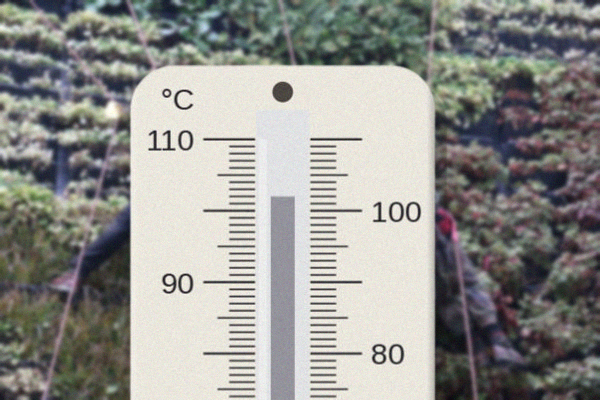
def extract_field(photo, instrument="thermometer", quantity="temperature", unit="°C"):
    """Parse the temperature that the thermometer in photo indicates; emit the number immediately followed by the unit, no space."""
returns 102°C
